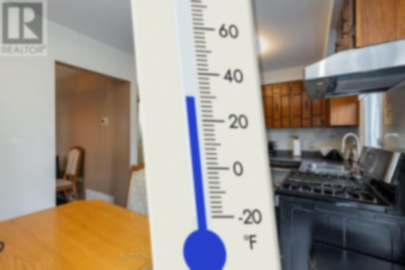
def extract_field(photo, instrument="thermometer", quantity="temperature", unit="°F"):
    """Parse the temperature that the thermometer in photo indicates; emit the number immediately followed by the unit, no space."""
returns 30°F
